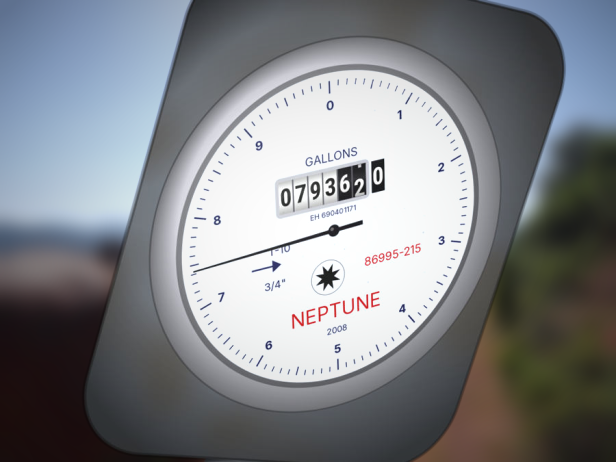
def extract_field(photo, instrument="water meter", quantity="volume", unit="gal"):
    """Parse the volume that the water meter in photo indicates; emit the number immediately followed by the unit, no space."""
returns 793617.4gal
